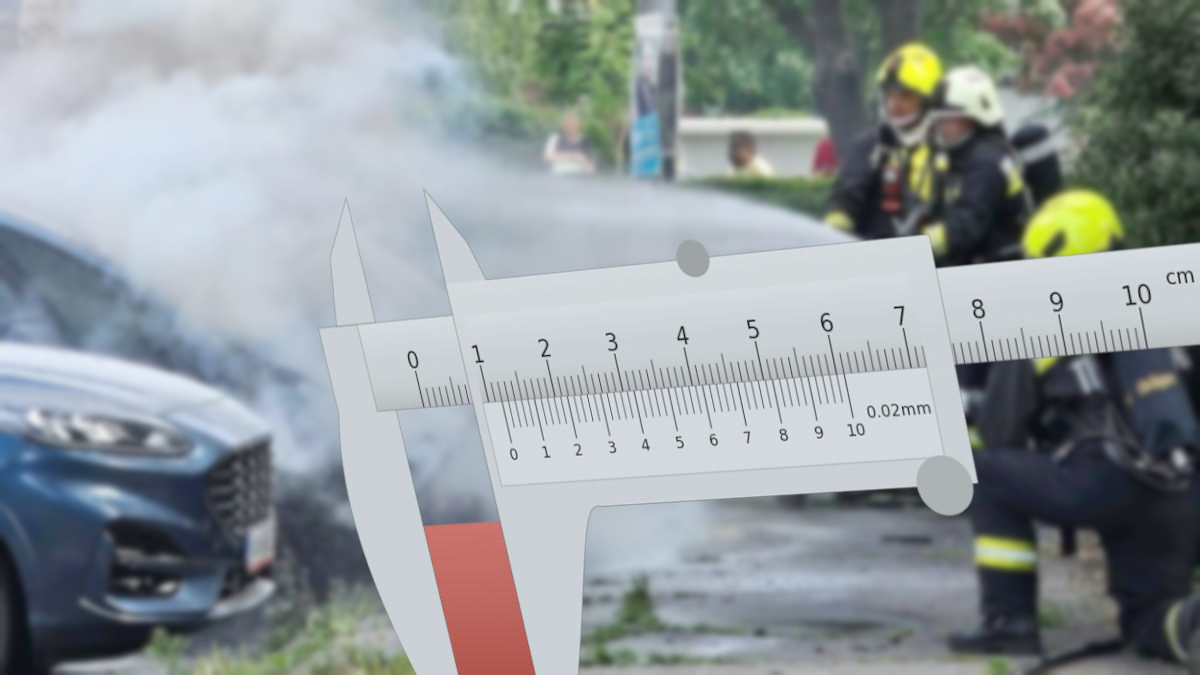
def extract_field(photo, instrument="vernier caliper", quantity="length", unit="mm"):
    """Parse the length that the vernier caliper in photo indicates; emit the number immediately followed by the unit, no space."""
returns 12.0mm
